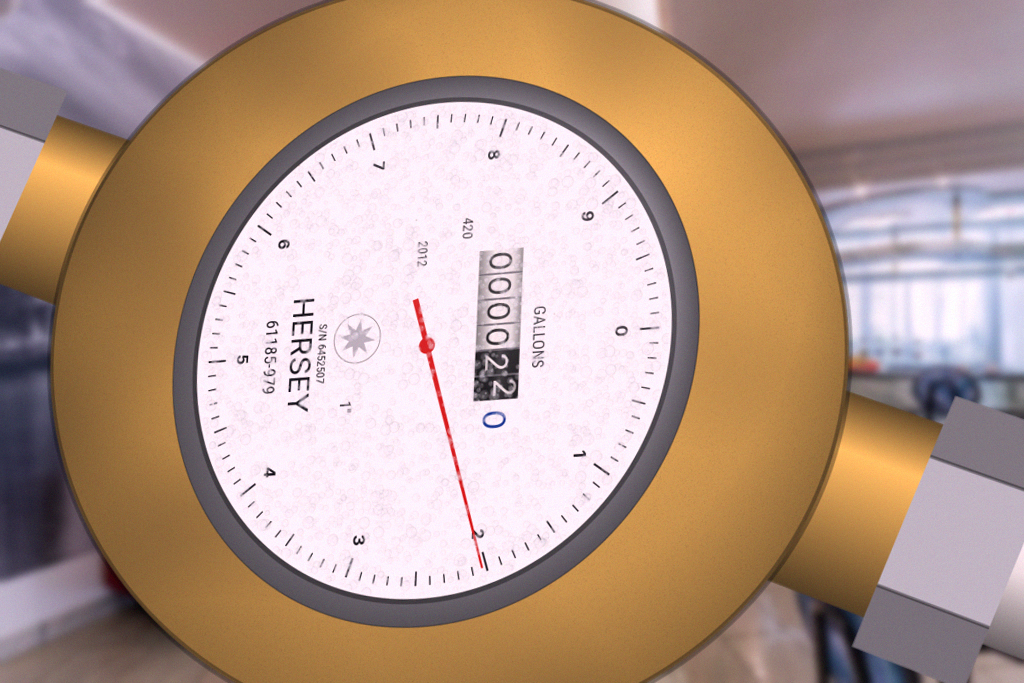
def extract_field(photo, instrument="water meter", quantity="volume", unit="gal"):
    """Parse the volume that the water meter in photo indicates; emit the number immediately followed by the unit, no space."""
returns 222.0gal
